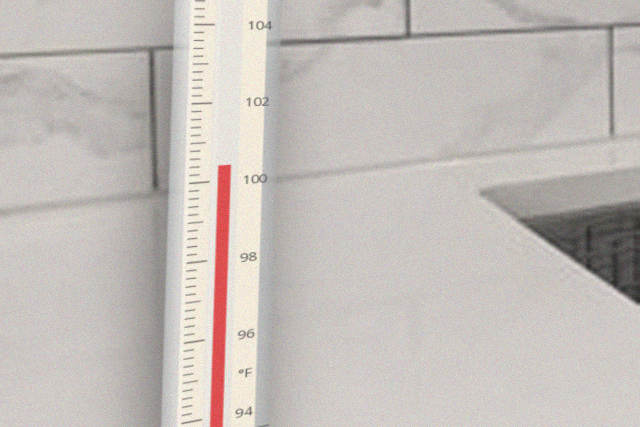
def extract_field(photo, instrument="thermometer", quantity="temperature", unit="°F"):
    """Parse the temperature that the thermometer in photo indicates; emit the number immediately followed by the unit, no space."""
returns 100.4°F
